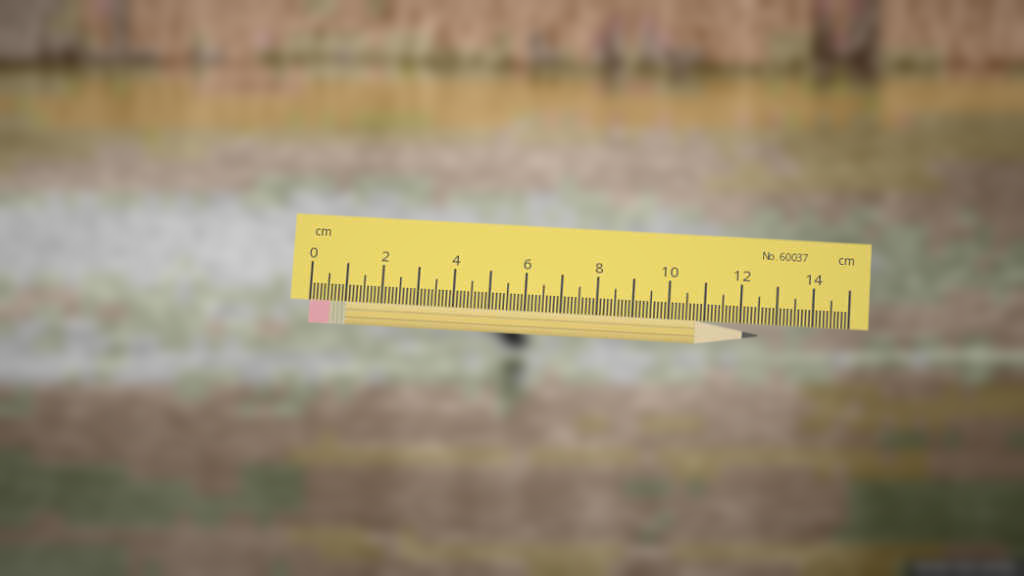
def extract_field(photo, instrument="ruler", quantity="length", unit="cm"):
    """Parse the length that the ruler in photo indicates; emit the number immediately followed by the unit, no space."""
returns 12.5cm
